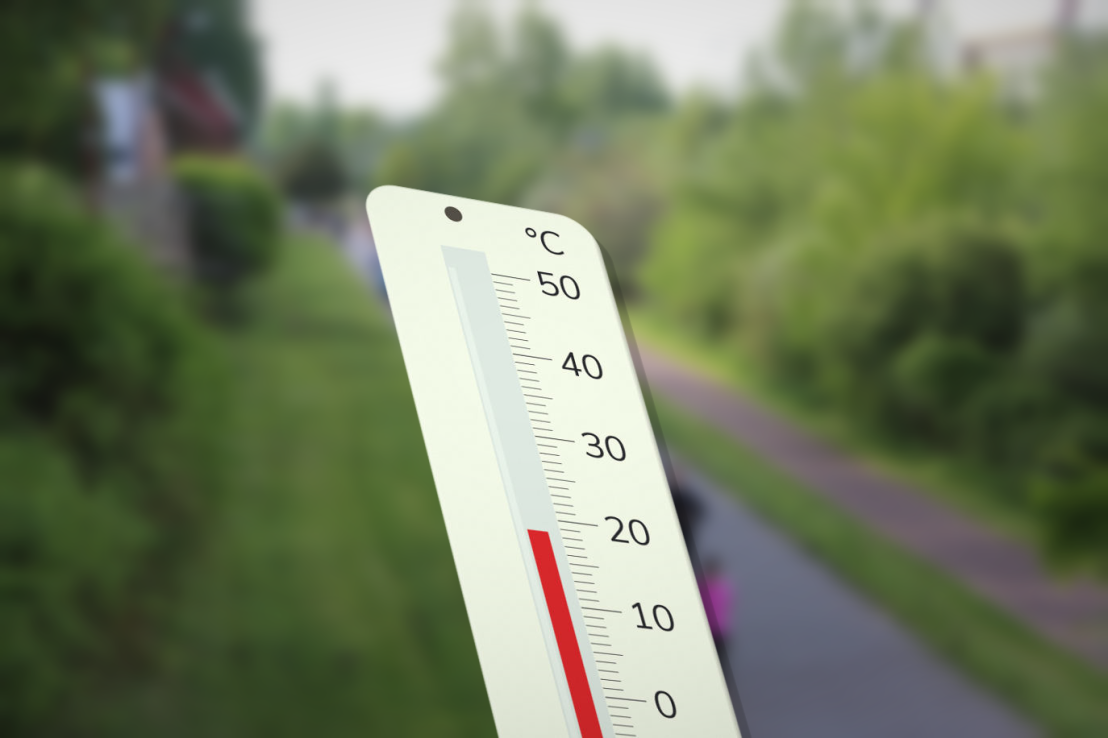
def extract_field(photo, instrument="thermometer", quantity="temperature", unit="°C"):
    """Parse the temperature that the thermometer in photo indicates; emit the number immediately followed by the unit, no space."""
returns 18.5°C
